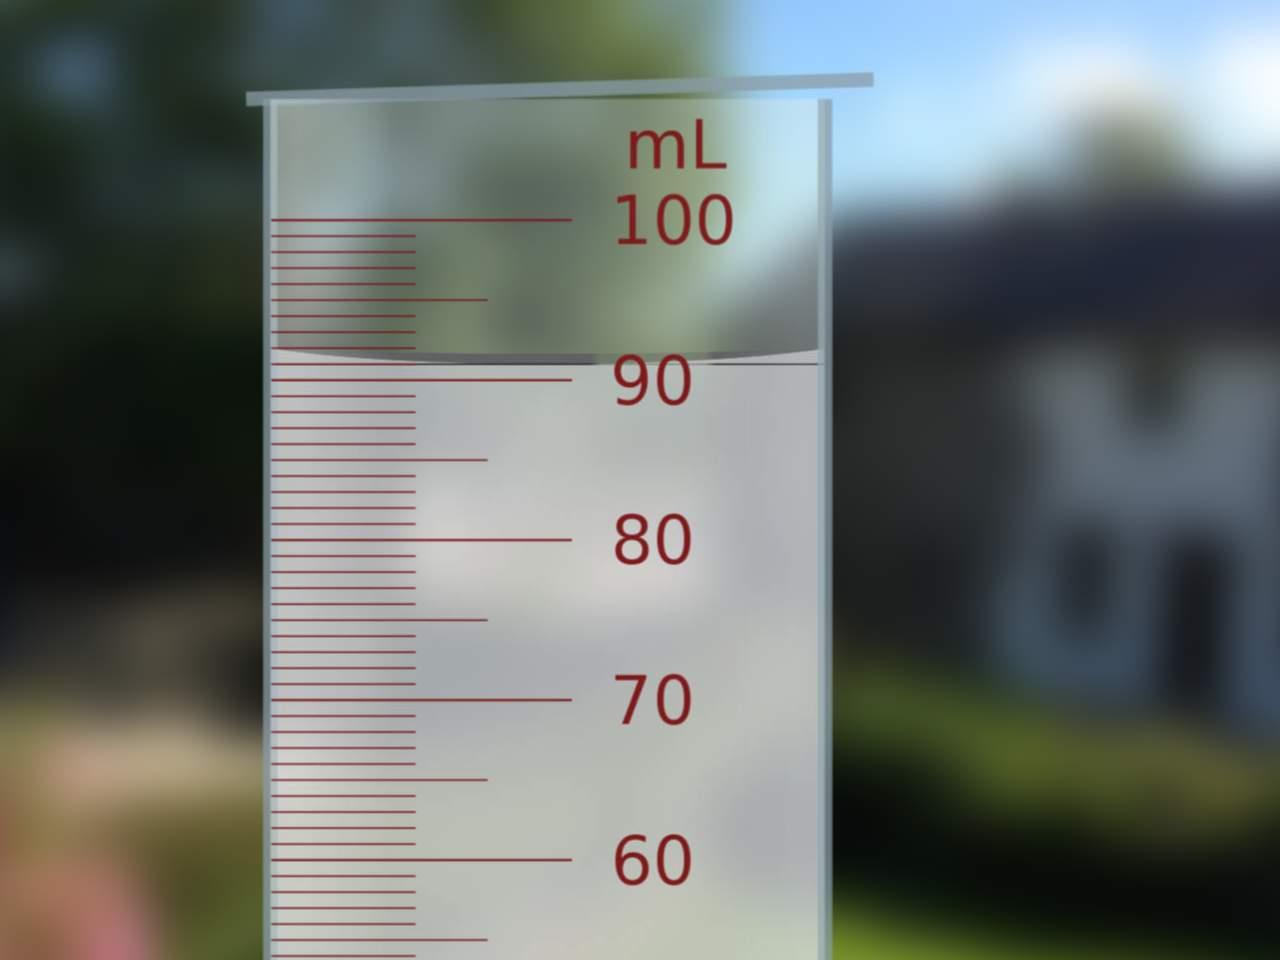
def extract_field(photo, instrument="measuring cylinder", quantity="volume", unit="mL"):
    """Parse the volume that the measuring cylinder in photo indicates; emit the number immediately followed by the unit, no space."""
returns 91mL
